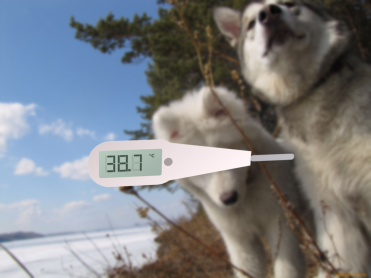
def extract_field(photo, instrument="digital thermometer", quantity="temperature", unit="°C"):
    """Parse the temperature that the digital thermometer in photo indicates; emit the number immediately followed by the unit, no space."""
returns 38.7°C
